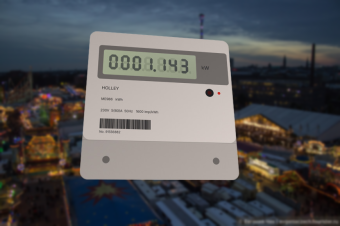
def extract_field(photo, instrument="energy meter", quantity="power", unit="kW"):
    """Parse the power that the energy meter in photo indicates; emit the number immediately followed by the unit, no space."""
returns 1.143kW
